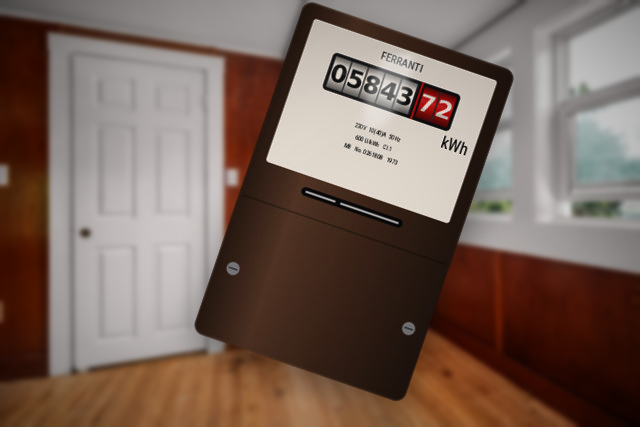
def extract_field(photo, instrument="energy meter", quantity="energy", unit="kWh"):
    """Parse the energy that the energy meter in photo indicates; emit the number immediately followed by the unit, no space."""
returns 5843.72kWh
